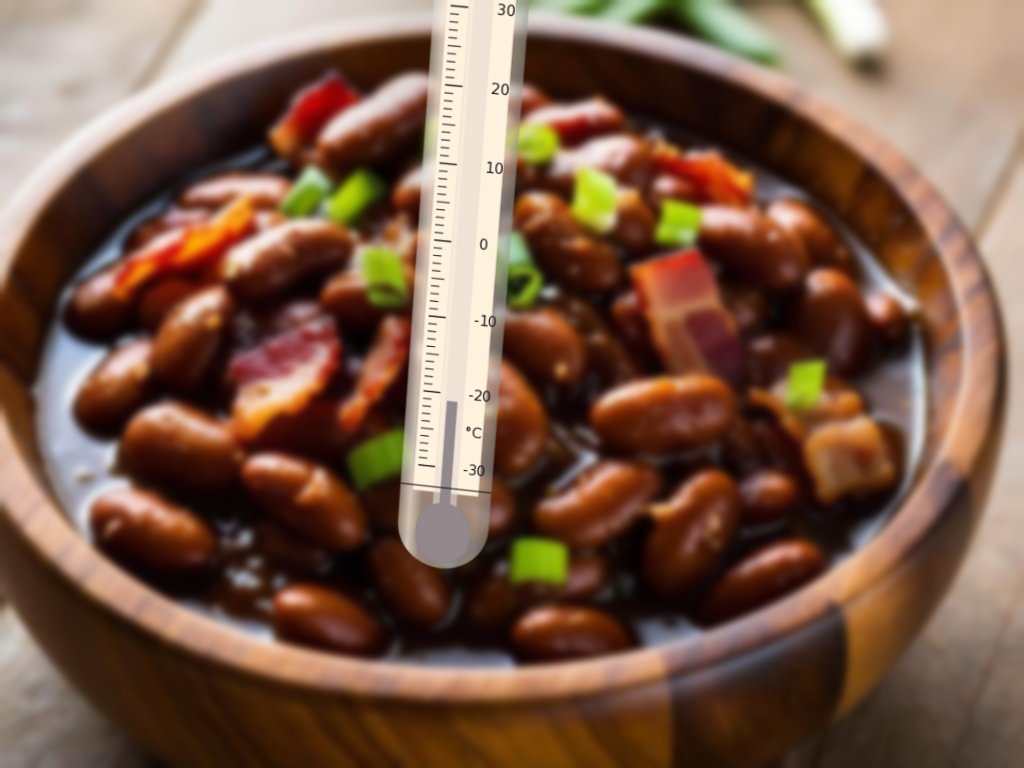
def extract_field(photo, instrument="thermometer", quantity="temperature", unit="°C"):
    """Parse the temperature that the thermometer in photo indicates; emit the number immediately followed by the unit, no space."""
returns -21°C
